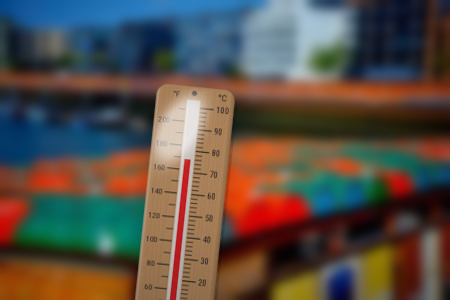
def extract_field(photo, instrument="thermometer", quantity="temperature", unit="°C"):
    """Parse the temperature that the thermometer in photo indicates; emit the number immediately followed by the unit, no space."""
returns 76°C
